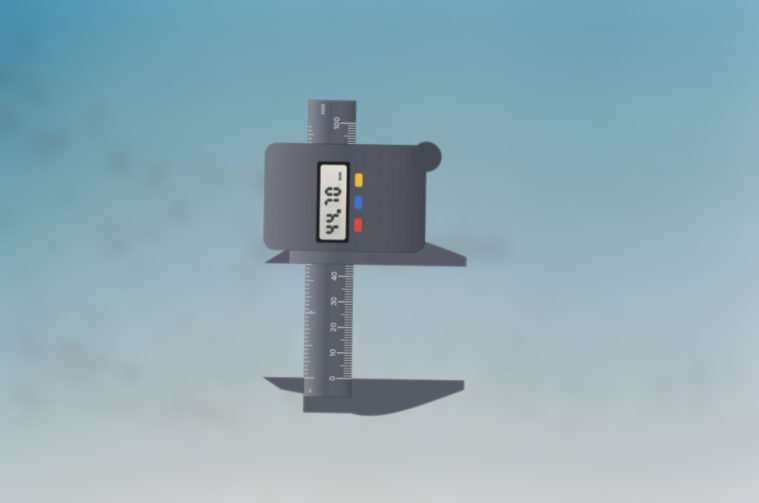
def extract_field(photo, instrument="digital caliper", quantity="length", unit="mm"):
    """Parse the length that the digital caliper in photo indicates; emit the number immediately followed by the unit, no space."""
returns 44.70mm
